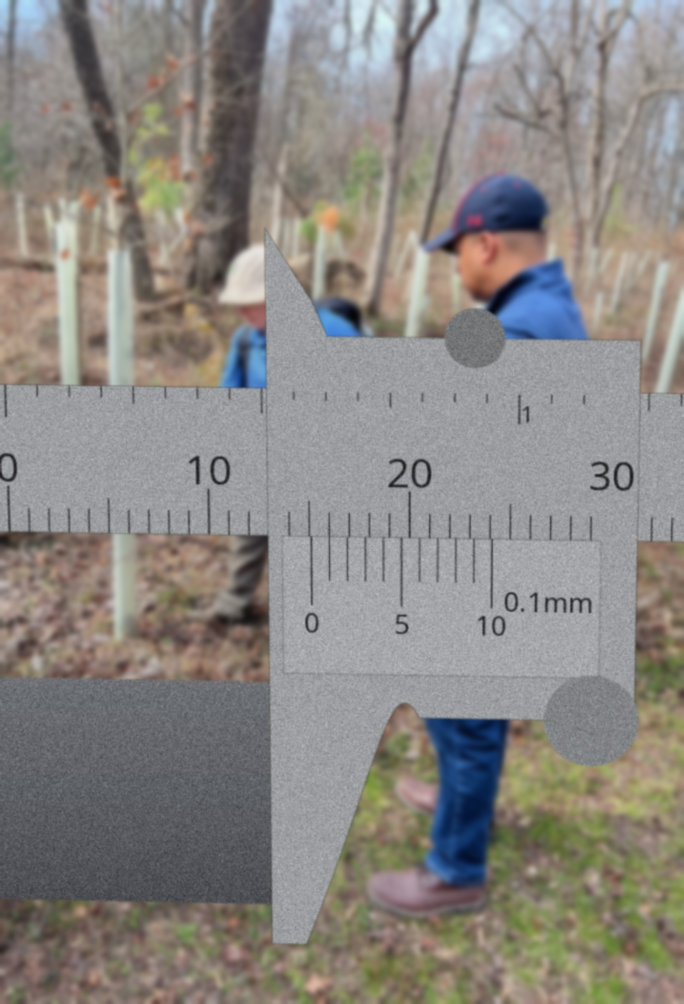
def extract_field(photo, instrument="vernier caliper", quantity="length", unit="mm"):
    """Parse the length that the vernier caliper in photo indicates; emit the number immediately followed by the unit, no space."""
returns 15.1mm
